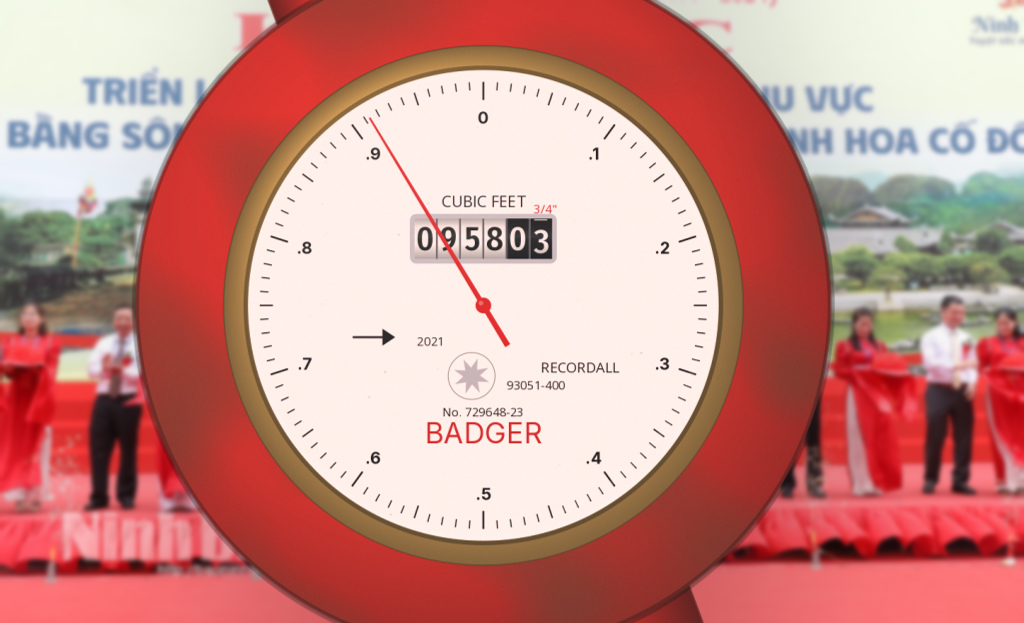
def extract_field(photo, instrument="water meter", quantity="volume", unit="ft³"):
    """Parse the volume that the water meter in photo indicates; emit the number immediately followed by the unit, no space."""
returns 95802.91ft³
